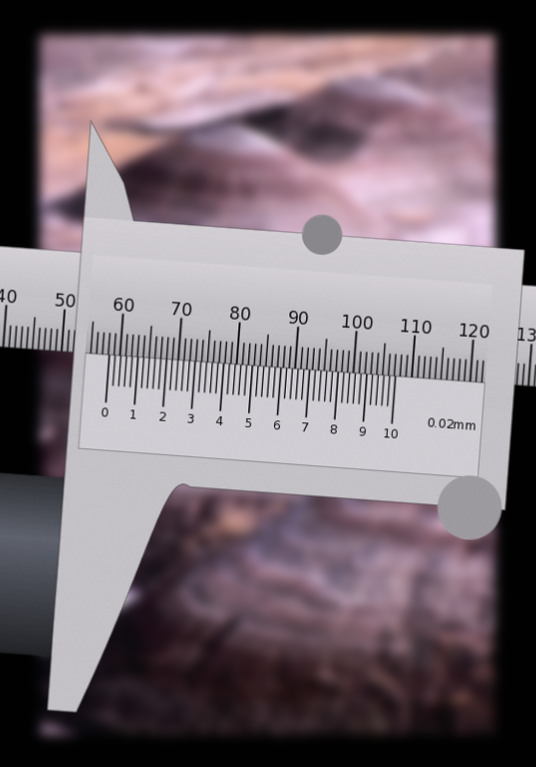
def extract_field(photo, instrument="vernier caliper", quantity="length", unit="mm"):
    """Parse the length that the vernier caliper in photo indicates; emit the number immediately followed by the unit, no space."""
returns 58.2mm
